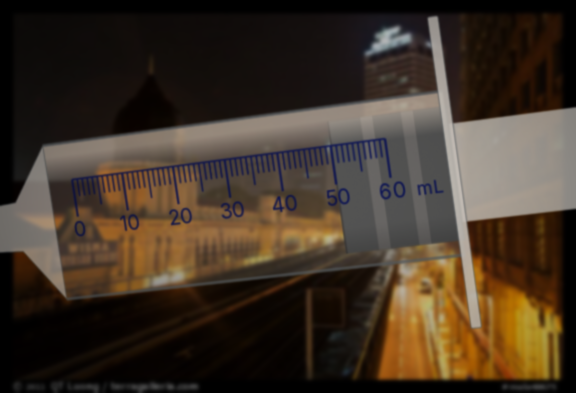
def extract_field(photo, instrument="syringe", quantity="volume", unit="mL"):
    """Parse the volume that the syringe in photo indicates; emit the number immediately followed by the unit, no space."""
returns 50mL
